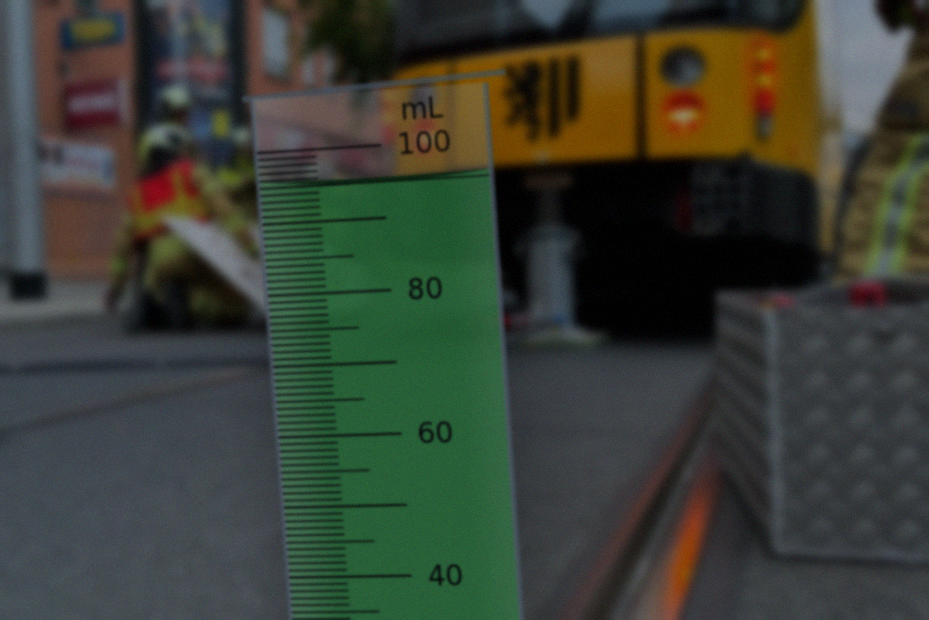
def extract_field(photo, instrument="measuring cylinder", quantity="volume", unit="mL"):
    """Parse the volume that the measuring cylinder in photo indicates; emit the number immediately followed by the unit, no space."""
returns 95mL
